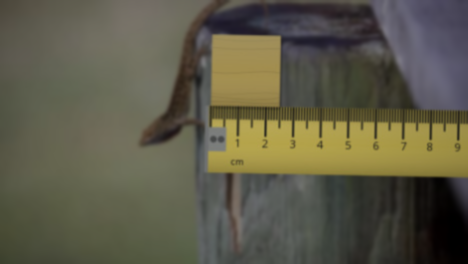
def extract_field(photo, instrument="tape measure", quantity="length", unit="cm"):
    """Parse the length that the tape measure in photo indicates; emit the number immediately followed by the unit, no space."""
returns 2.5cm
